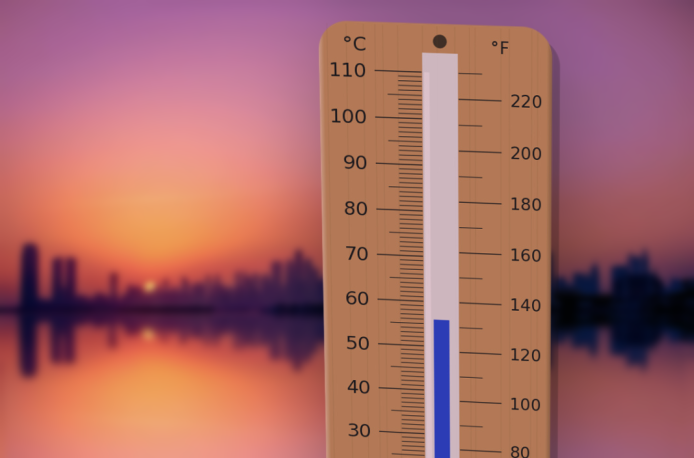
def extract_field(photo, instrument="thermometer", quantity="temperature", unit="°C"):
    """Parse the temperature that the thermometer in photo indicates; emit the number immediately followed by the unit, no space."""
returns 56°C
